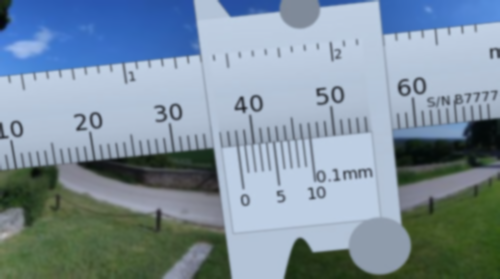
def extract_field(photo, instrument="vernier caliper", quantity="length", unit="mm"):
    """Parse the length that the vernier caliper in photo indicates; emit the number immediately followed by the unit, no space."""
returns 38.0mm
